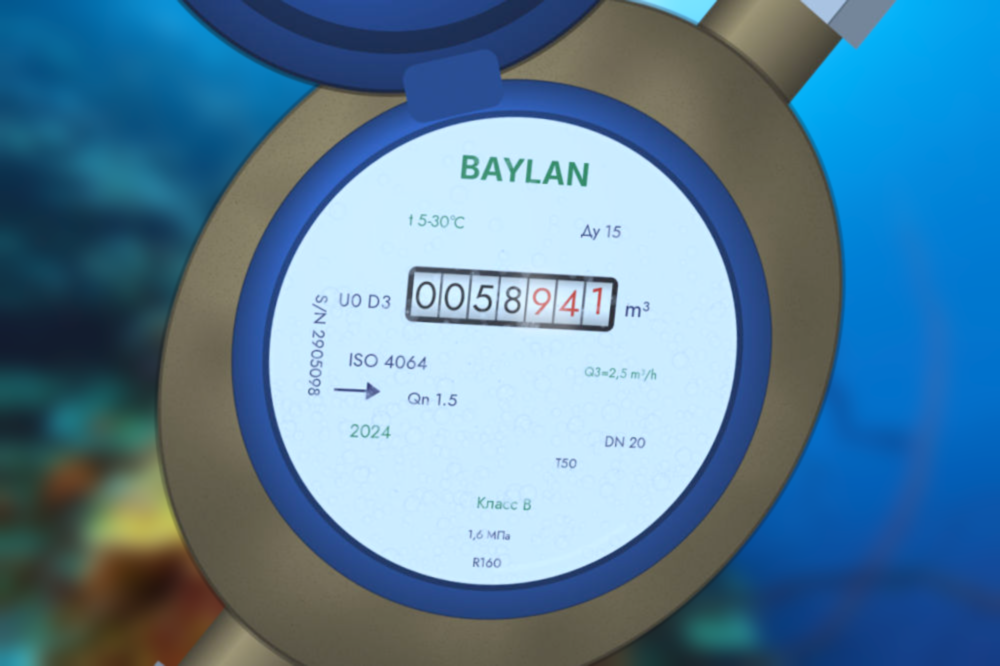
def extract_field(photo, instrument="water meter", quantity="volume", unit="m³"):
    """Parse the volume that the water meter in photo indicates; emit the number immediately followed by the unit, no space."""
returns 58.941m³
